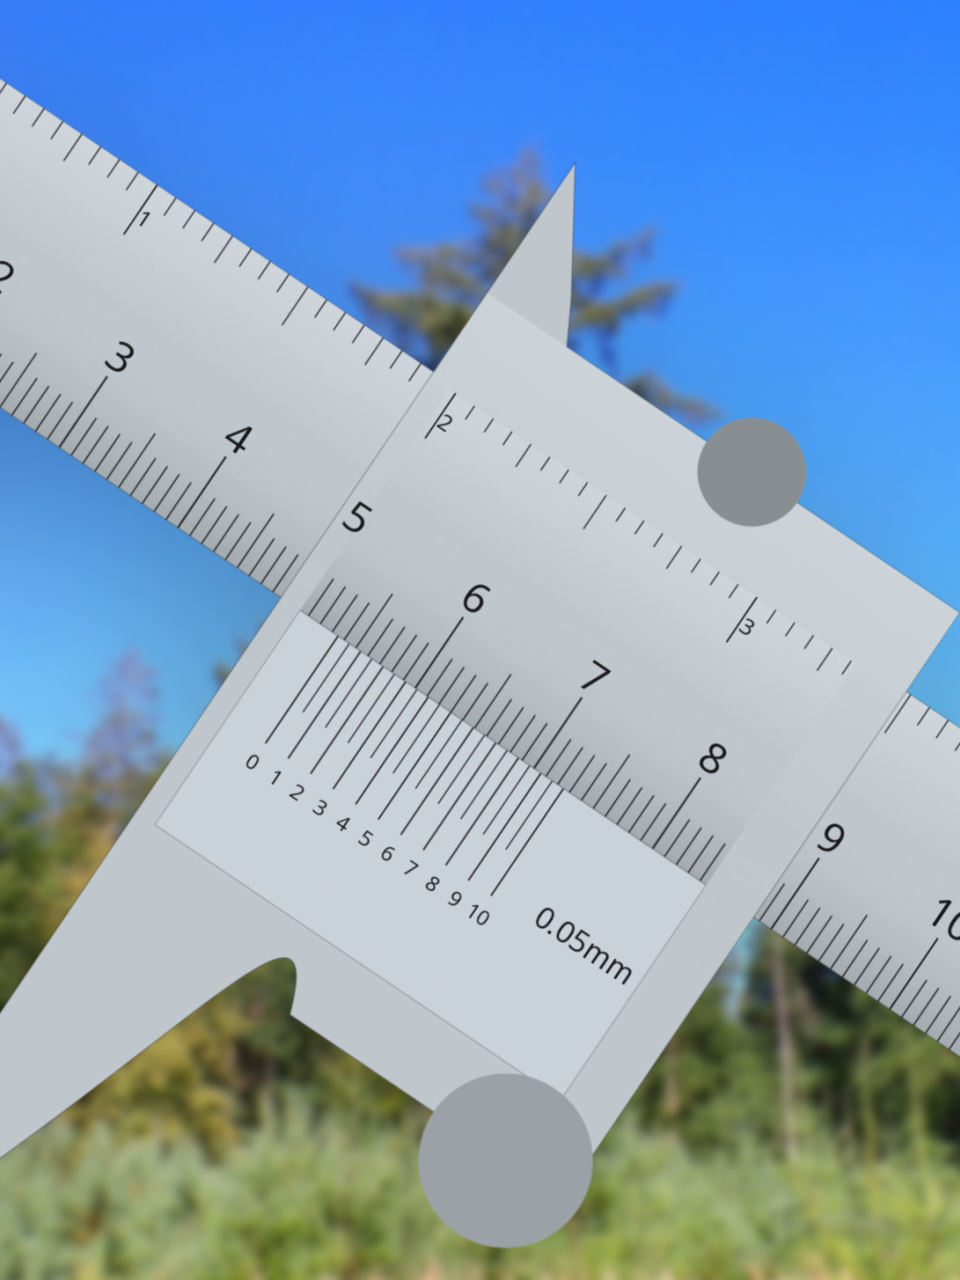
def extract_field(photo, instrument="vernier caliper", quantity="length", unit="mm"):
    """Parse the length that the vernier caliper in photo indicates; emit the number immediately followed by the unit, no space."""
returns 53.5mm
